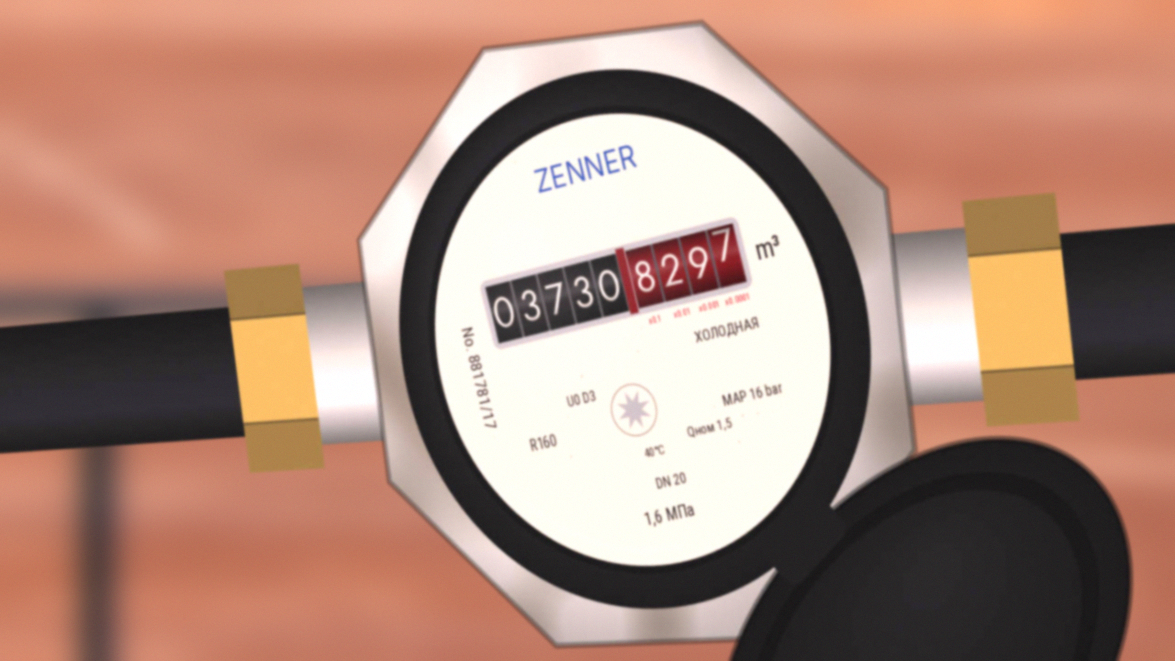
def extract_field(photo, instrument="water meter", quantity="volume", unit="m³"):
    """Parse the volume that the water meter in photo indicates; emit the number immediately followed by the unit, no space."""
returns 3730.8297m³
